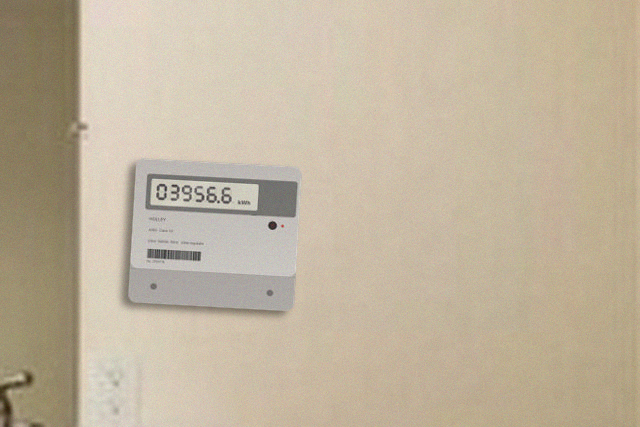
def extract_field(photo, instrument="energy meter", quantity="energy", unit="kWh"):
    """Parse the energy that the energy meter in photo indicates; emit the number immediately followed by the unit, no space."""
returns 3956.6kWh
